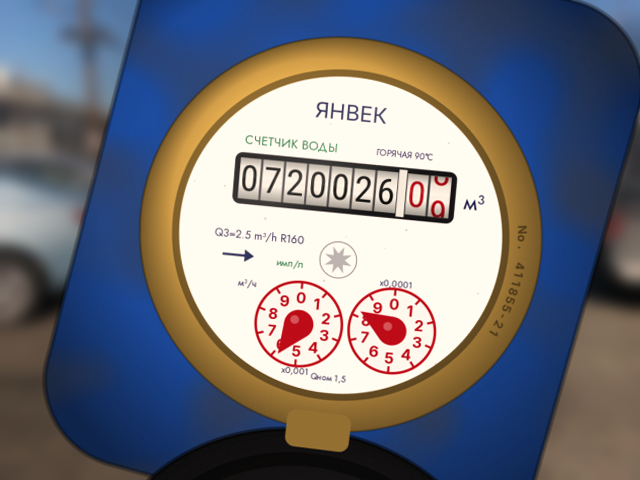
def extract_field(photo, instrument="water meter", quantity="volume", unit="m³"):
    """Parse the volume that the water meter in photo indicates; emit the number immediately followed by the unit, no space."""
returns 720026.0858m³
